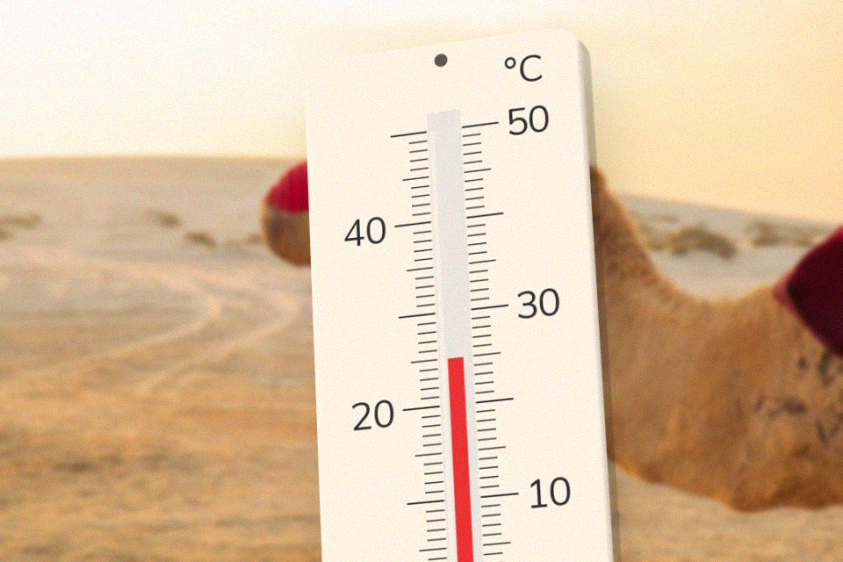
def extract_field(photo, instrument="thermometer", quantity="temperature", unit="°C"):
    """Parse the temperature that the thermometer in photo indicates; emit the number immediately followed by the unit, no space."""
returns 25°C
